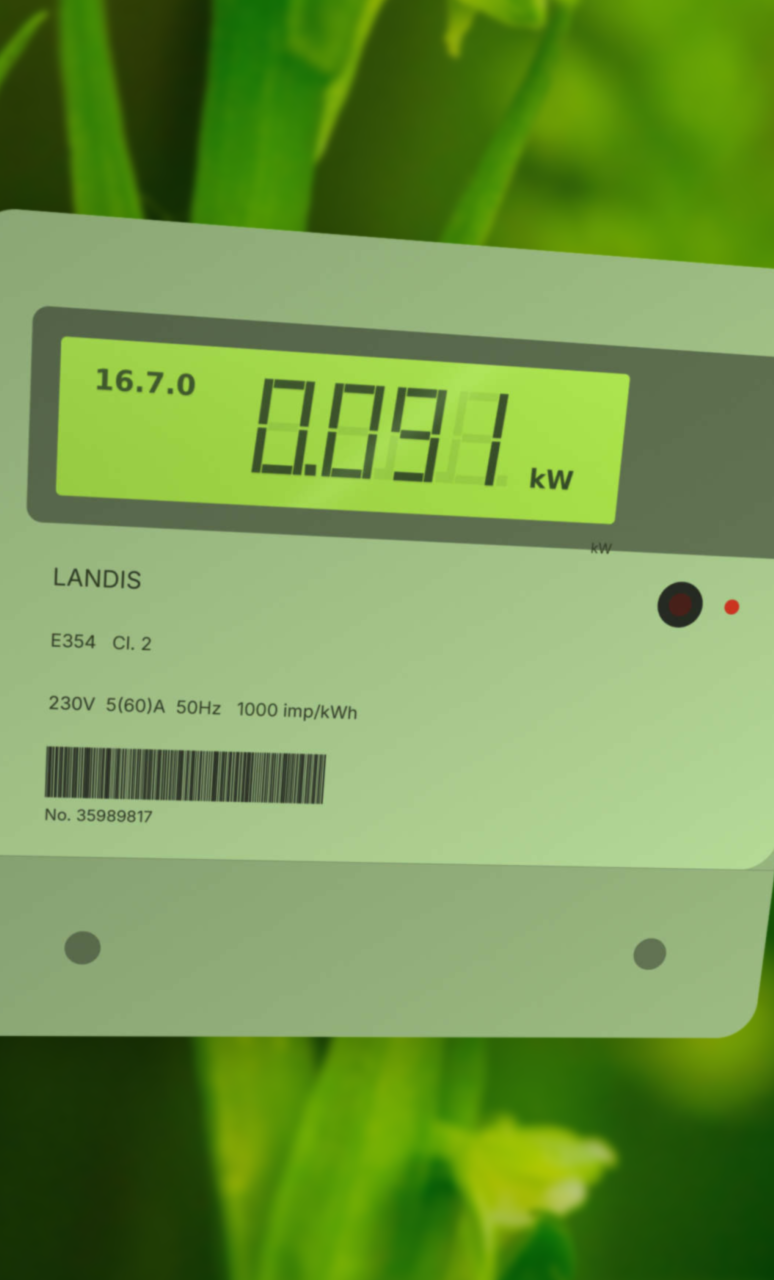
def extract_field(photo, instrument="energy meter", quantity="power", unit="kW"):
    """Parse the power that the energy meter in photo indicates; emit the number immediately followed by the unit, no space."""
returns 0.091kW
